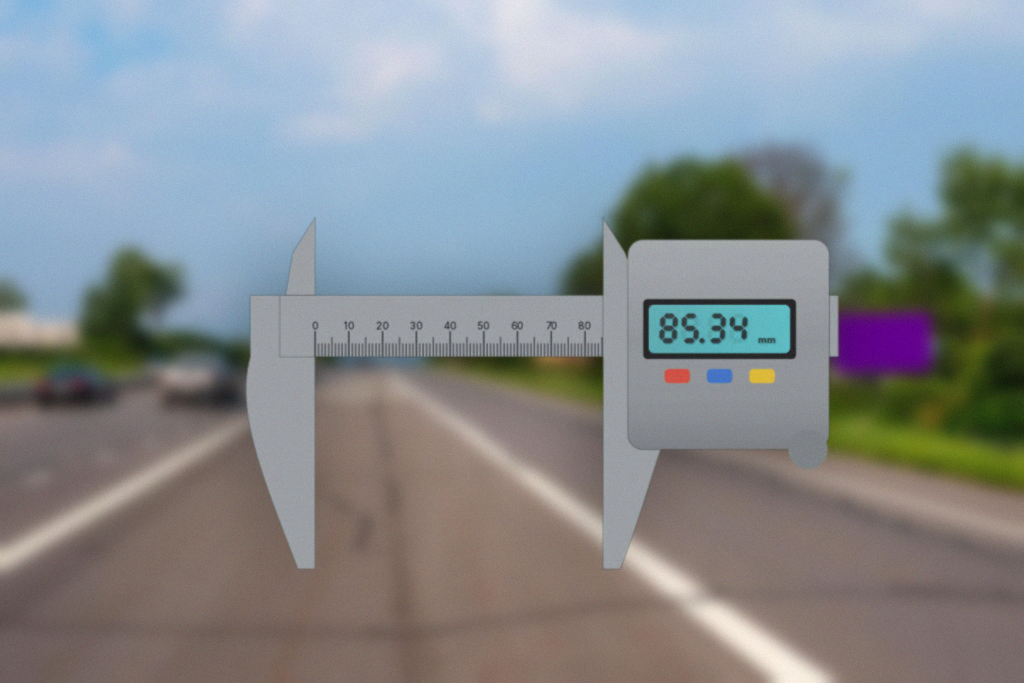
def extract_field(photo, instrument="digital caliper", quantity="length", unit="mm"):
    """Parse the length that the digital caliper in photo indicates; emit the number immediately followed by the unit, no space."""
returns 85.34mm
